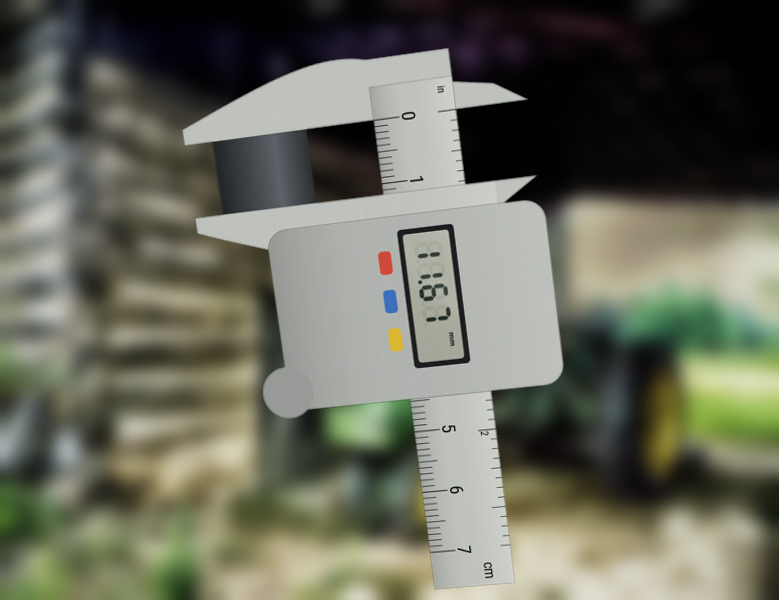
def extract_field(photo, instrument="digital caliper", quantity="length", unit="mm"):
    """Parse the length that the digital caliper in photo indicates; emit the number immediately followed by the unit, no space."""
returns 11.67mm
